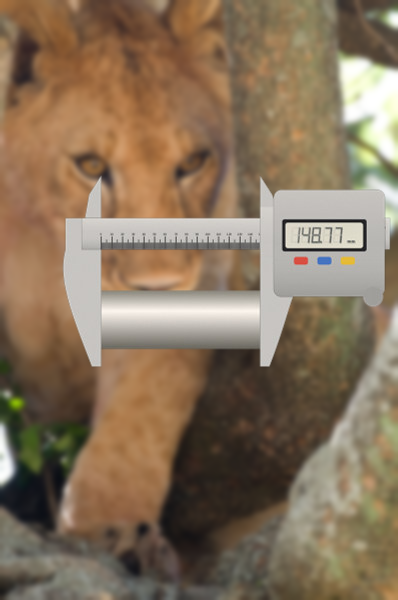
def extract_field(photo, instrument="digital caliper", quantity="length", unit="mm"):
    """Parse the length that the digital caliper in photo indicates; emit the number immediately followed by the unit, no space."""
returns 148.77mm
